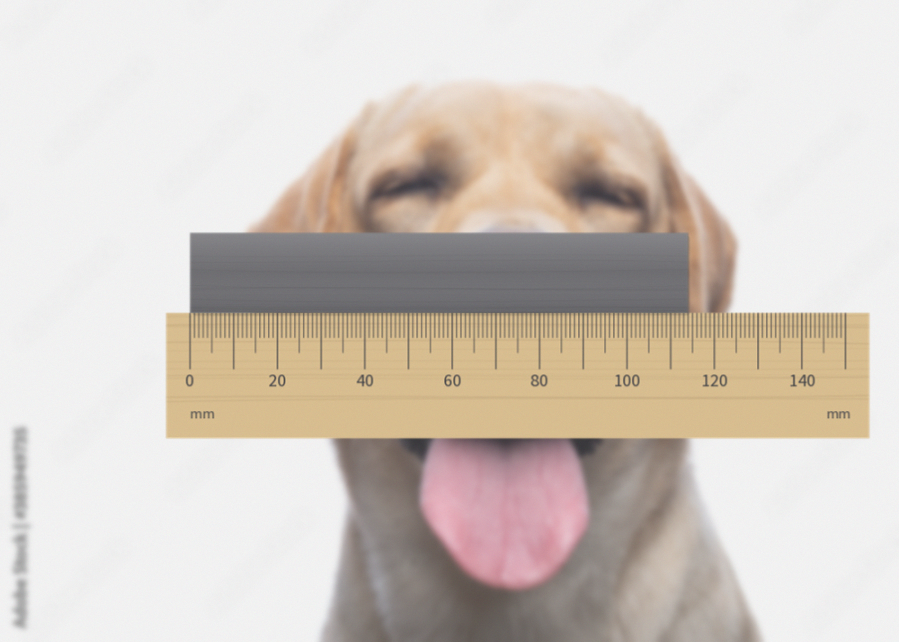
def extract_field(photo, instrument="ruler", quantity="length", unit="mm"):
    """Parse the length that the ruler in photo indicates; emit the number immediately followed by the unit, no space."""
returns 114mm
